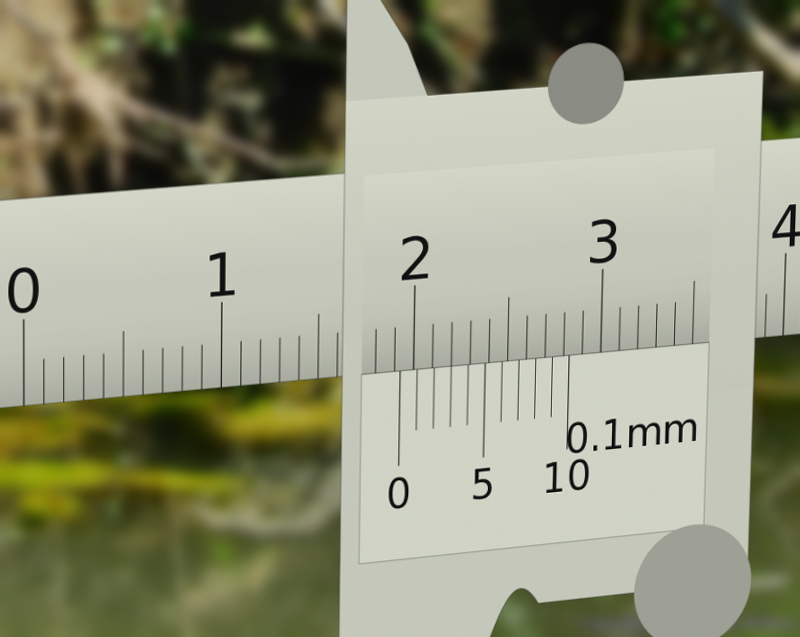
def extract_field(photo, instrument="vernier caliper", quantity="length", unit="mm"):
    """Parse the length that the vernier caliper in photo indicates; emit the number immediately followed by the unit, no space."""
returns 19.3mm
